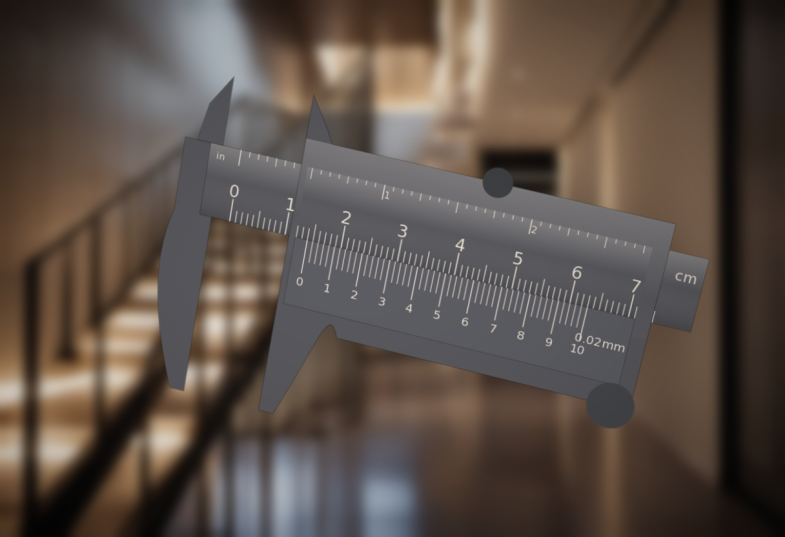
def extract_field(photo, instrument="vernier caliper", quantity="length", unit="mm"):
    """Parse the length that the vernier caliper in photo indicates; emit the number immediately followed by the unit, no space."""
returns 14.0mm
